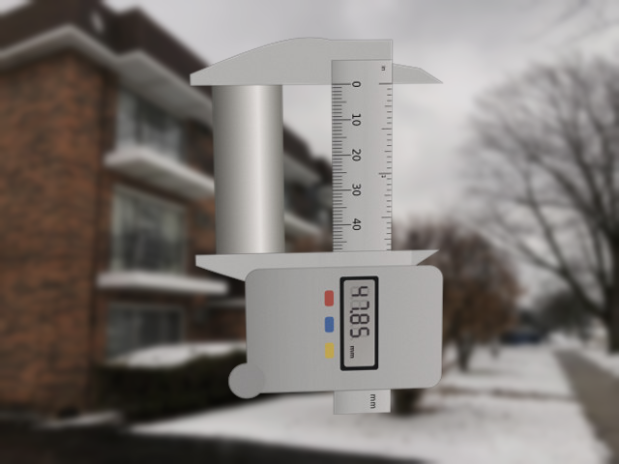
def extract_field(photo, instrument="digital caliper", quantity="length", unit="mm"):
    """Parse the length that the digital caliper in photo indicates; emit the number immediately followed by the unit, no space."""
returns 47.85mm
